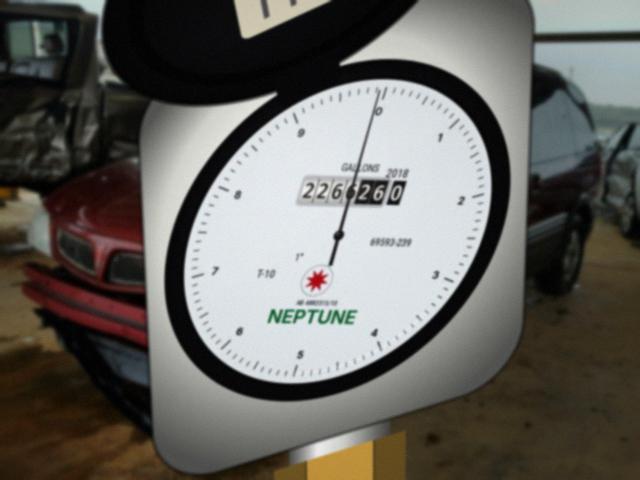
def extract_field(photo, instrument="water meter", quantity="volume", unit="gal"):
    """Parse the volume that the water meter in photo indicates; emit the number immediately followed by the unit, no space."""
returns 2266259.9gal
